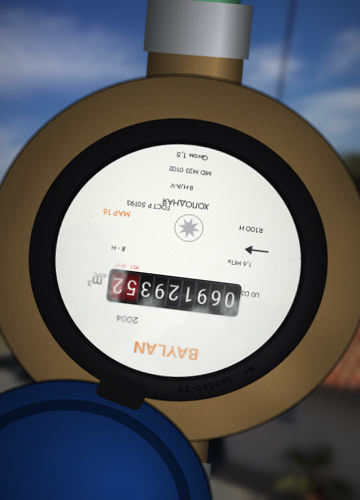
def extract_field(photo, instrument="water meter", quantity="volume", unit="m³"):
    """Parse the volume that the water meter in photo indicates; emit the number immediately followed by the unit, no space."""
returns 691293.52m³
